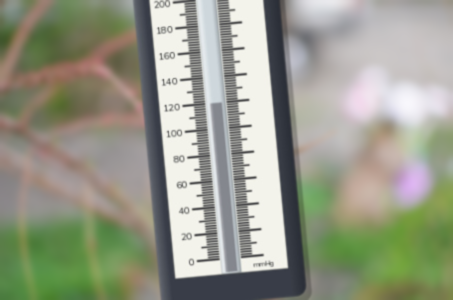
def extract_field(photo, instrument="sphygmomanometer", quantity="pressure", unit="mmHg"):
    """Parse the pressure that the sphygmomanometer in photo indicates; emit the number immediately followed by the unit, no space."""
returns 120mmHg
